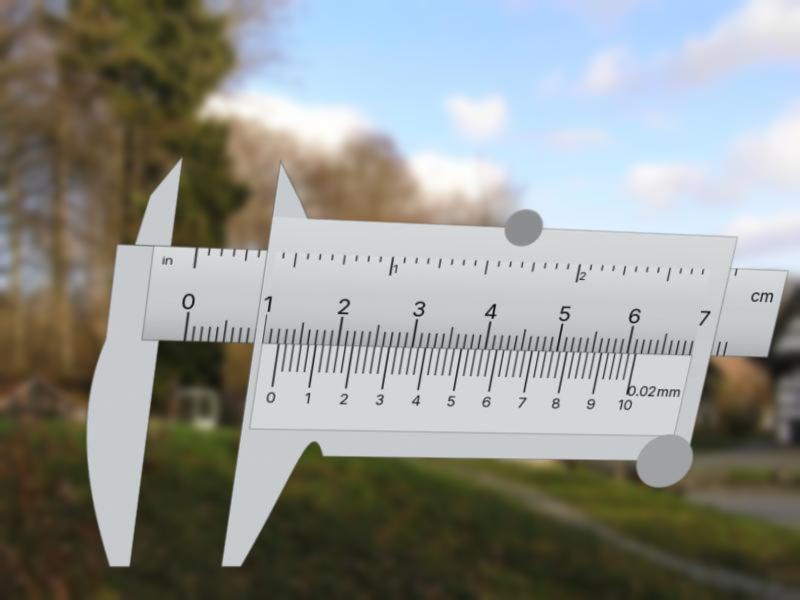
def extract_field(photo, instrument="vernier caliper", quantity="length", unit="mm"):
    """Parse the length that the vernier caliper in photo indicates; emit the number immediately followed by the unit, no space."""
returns 12.2mm
